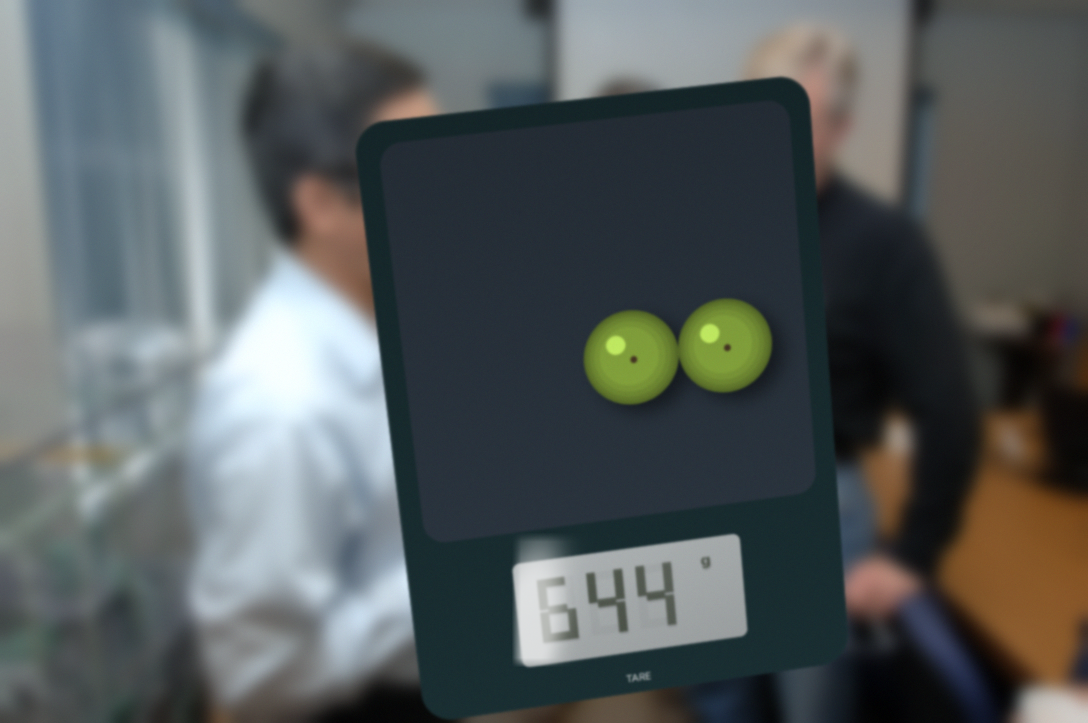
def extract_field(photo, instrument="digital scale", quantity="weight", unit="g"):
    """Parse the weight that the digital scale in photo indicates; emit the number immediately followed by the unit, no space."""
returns 644g
